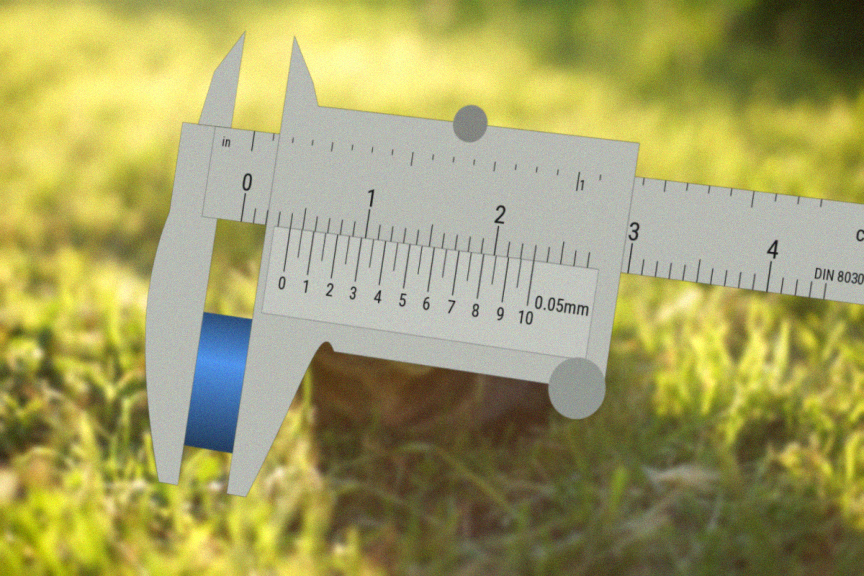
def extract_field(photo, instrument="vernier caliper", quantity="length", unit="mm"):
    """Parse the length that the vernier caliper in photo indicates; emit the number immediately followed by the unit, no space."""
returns 4.0mm
